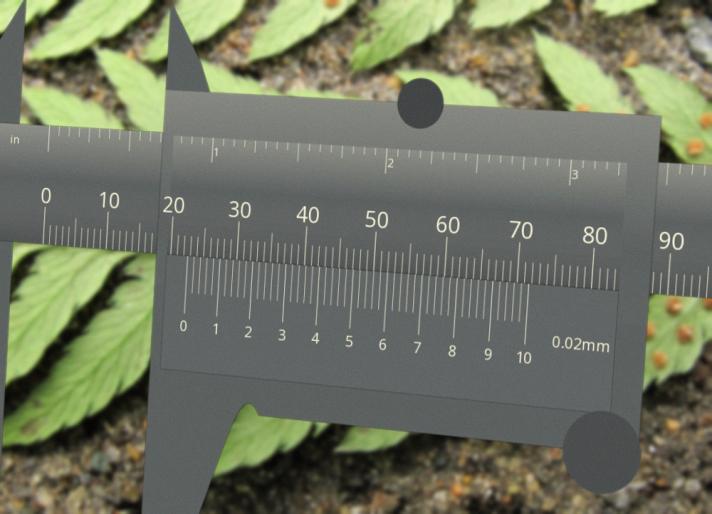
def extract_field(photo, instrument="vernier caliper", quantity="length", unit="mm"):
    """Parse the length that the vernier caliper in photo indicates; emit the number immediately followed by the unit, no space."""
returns 22.6mm
